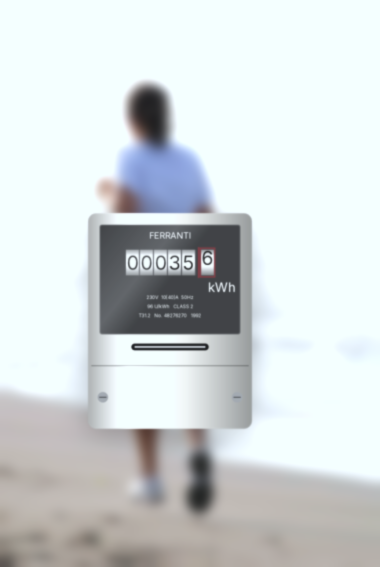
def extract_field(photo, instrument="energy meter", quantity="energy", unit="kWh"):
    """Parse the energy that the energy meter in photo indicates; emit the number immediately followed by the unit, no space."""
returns 35.6kWh
